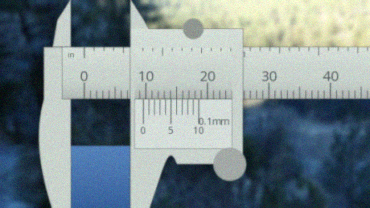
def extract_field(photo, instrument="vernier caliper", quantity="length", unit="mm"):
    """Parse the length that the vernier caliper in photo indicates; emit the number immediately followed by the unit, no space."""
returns 9.6mm
